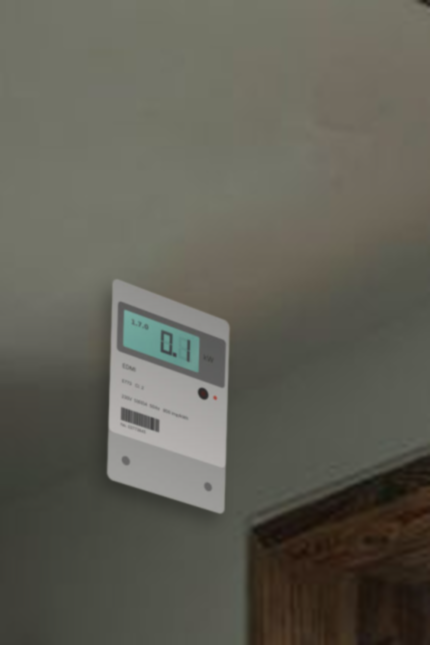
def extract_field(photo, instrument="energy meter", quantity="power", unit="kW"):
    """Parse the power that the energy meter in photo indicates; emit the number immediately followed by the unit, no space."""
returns 0.1kW
